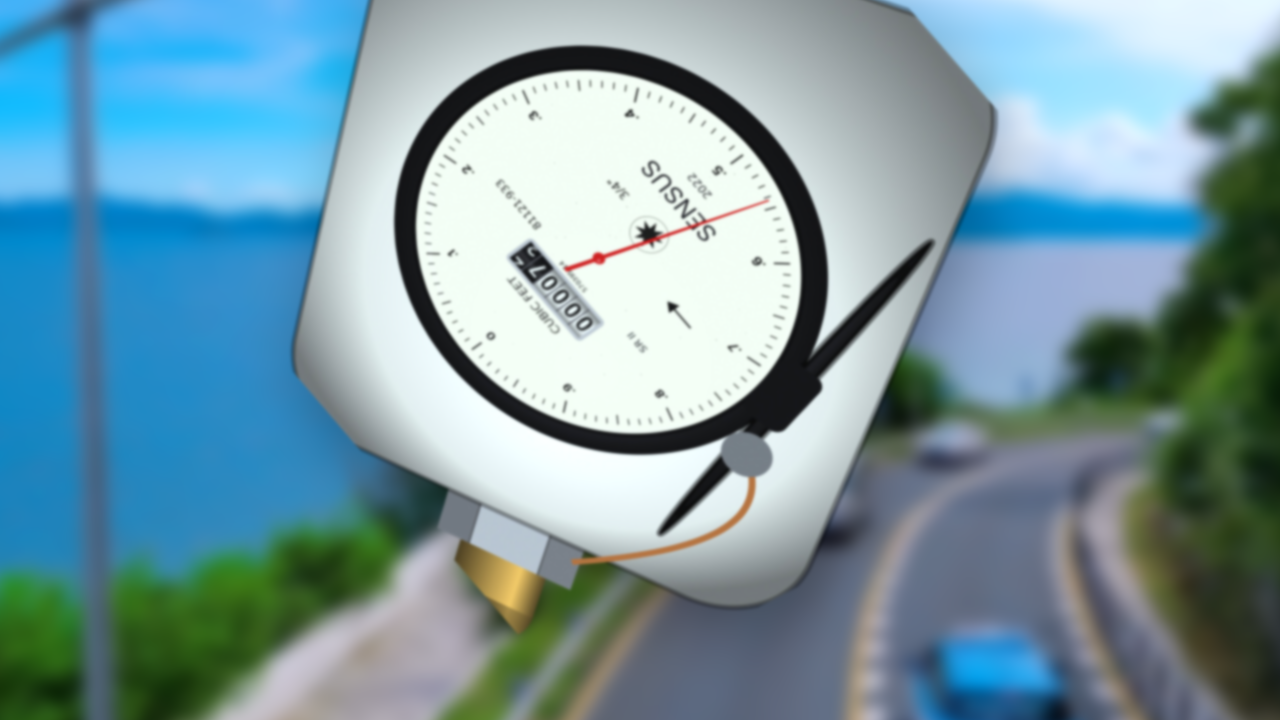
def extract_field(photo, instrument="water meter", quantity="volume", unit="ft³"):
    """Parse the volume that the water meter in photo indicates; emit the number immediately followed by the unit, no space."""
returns 72.54ft³
